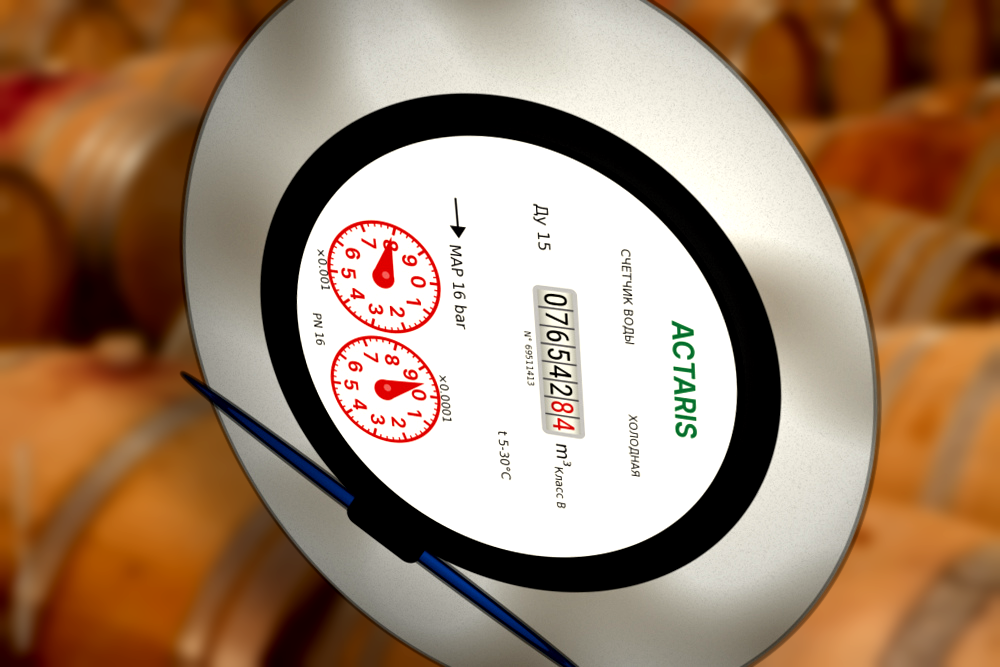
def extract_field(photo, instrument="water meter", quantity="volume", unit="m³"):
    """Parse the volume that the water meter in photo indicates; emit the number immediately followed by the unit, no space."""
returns 76542.8479m³
